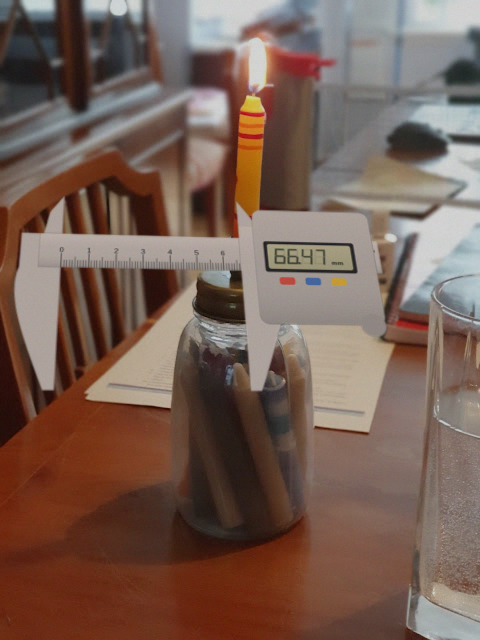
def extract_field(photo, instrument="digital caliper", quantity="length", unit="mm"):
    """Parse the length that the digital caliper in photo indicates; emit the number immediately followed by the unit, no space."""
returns 66.47mm
